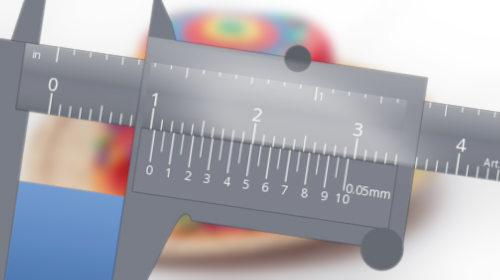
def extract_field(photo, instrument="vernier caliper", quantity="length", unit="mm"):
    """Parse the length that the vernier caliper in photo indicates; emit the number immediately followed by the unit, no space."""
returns 10.4mm
